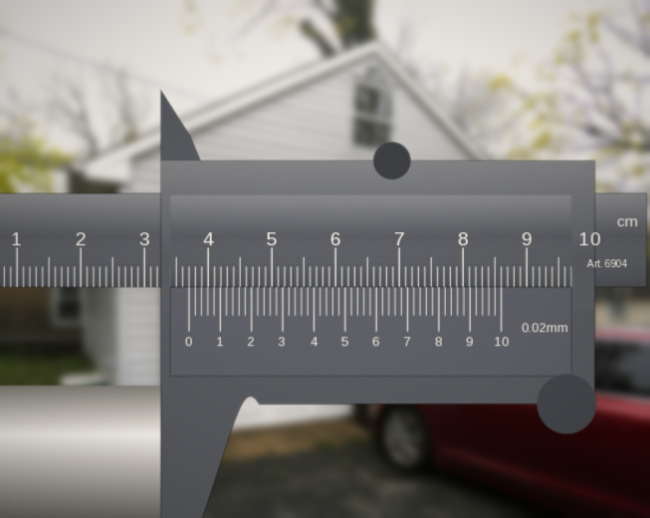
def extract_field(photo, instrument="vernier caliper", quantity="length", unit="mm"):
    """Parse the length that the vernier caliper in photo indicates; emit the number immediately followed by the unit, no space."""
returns 37.0mm
